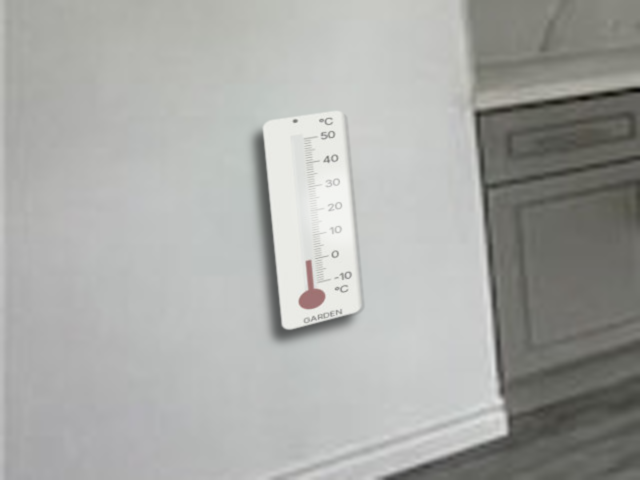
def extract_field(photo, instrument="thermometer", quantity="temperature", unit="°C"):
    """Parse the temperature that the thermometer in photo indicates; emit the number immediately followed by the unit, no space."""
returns 0°C
